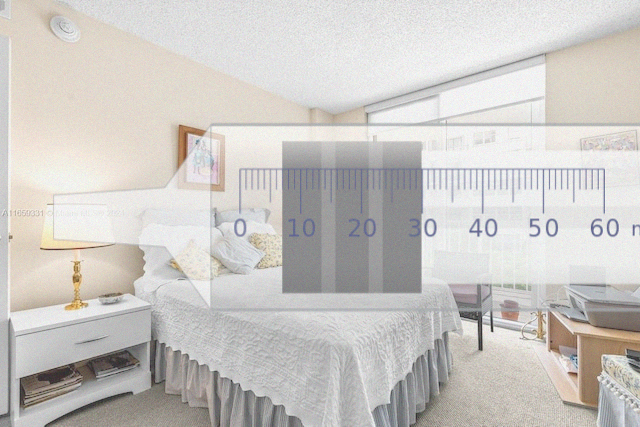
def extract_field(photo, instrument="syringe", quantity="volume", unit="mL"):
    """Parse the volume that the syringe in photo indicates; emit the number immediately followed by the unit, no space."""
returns 7mL
